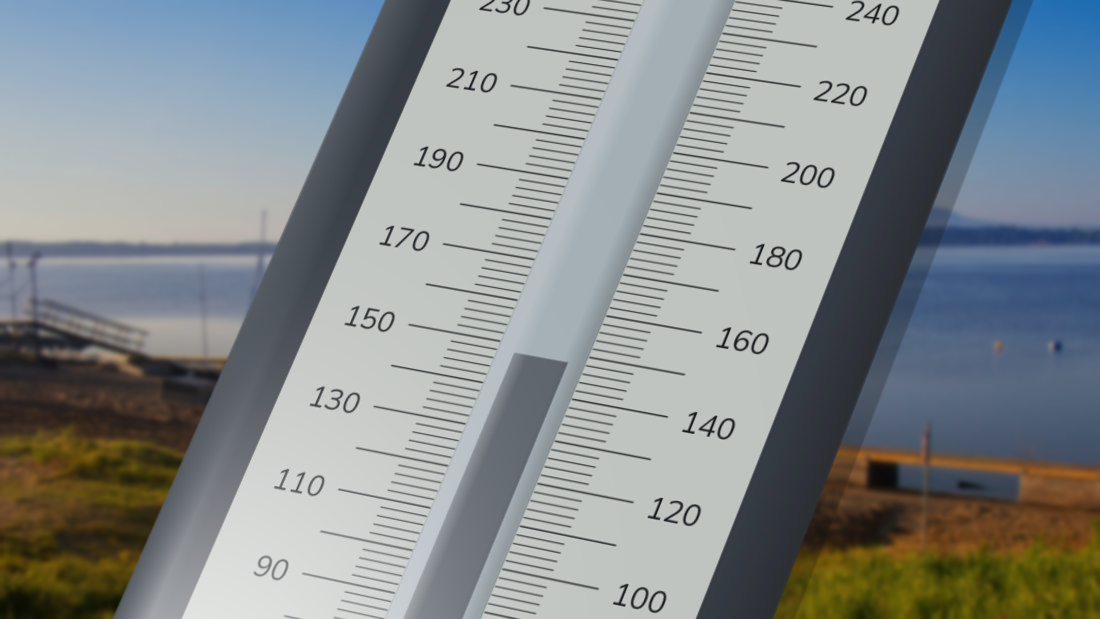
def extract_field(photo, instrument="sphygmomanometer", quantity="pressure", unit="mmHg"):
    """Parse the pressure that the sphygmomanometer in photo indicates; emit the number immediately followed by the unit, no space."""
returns 148mmHg
